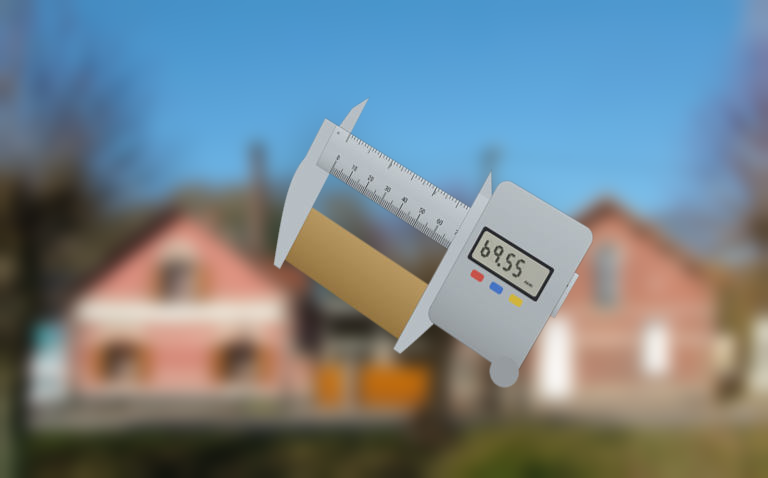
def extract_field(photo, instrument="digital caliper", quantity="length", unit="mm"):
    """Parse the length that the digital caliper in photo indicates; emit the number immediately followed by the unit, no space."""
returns 69.55mm
